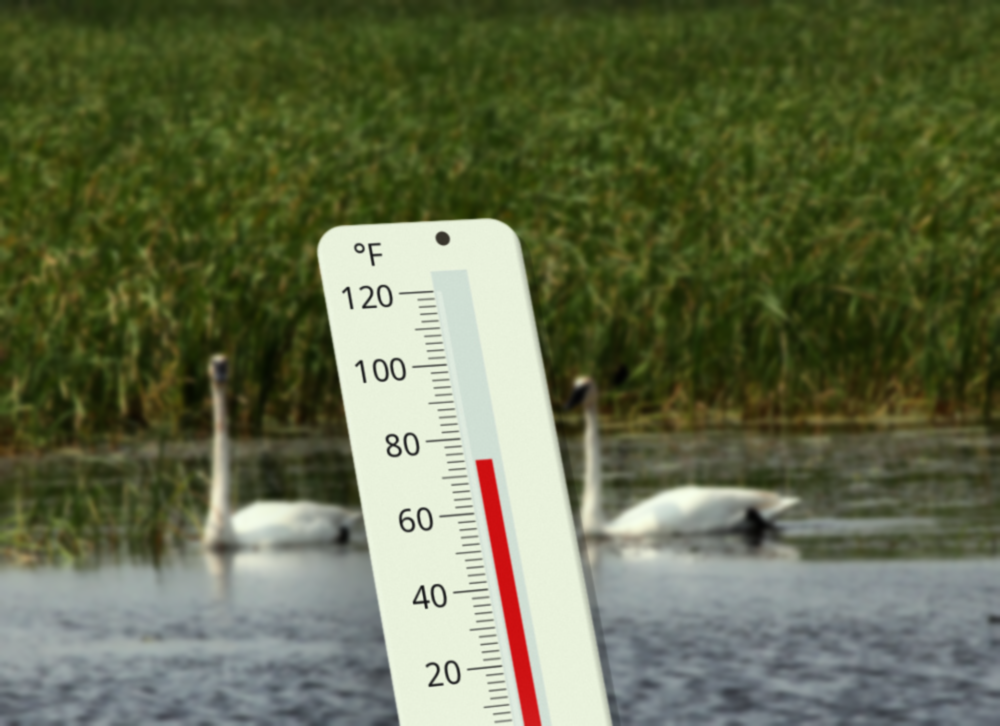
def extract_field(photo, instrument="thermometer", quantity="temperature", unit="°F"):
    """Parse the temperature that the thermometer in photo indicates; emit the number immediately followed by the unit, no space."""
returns 74°F
